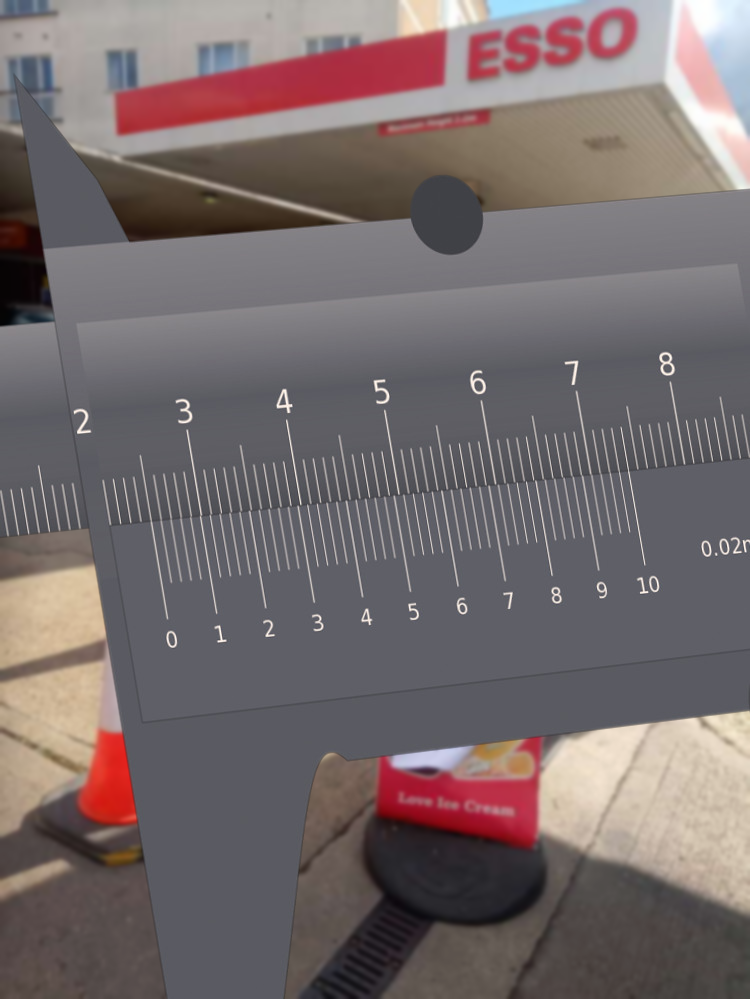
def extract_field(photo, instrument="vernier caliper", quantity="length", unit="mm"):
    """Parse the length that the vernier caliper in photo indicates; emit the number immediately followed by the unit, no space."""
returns 25.0mm
